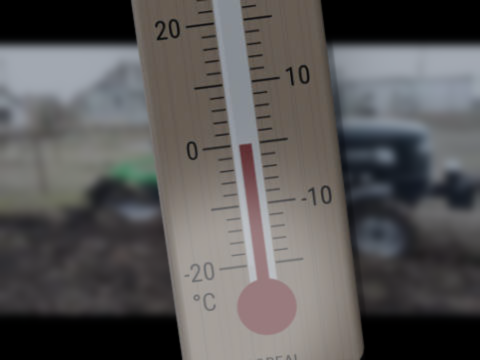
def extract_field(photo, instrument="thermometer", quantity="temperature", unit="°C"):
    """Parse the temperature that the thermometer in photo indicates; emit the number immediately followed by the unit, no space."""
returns 0°C
